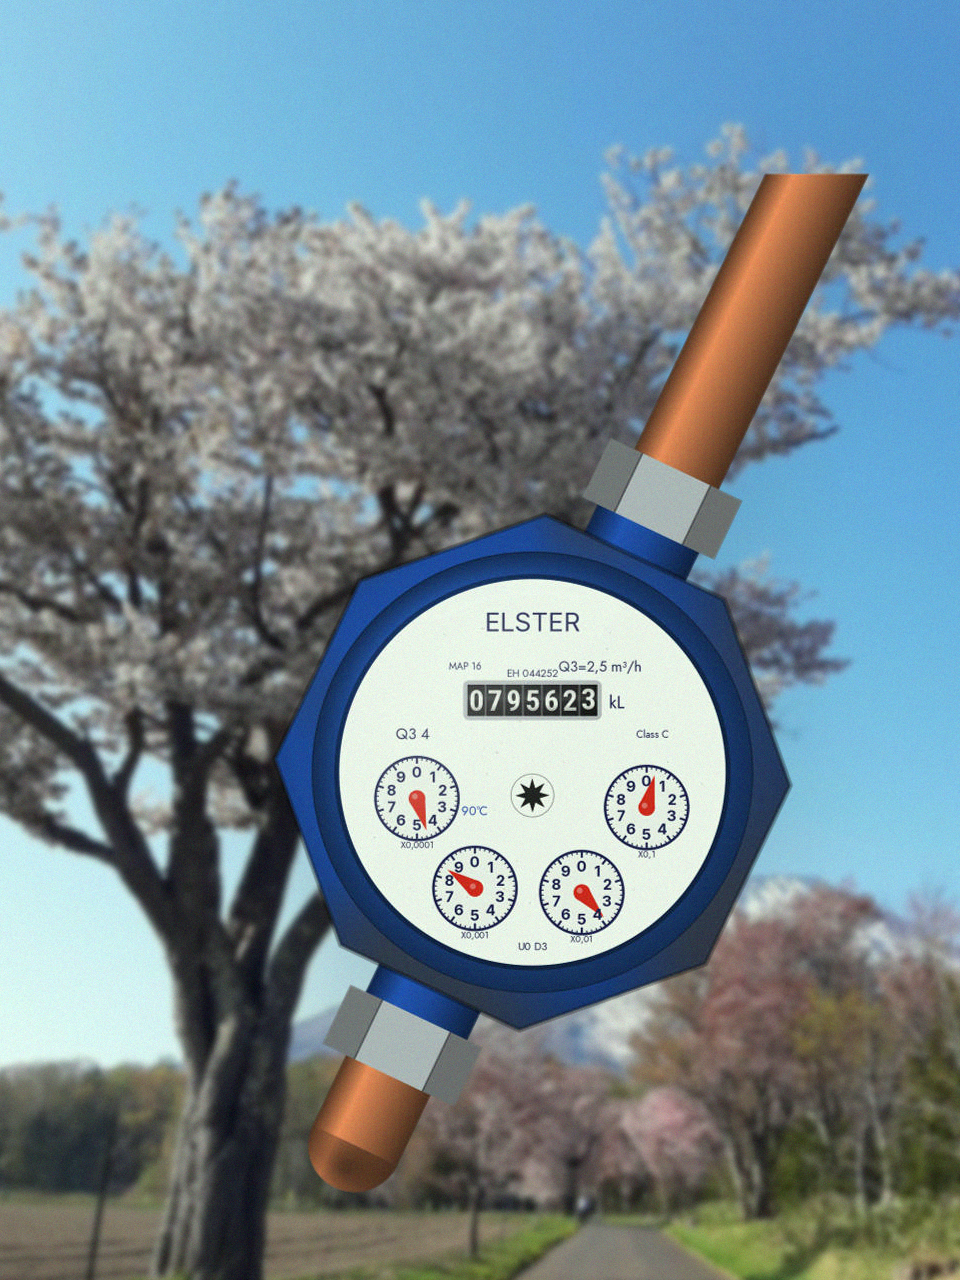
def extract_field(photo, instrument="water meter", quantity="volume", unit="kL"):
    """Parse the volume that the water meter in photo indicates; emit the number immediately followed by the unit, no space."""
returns 795623.0384kL
